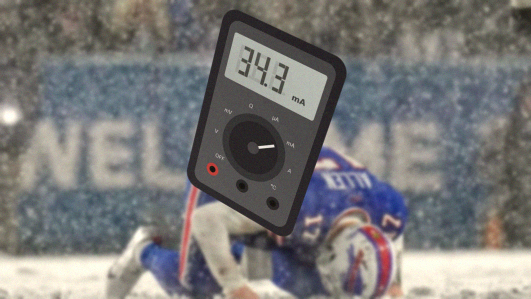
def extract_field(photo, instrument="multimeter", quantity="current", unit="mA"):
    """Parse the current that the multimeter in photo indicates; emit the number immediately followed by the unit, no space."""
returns 34.3mA
